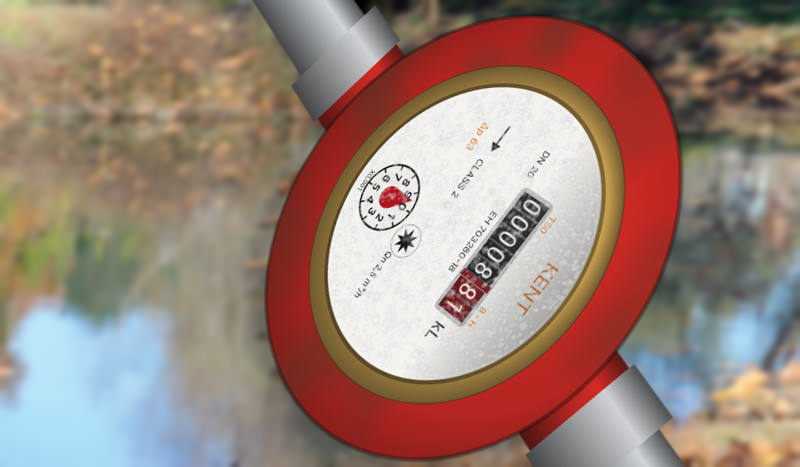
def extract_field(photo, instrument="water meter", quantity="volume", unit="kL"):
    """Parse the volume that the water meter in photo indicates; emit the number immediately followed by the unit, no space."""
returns 8.809kL
